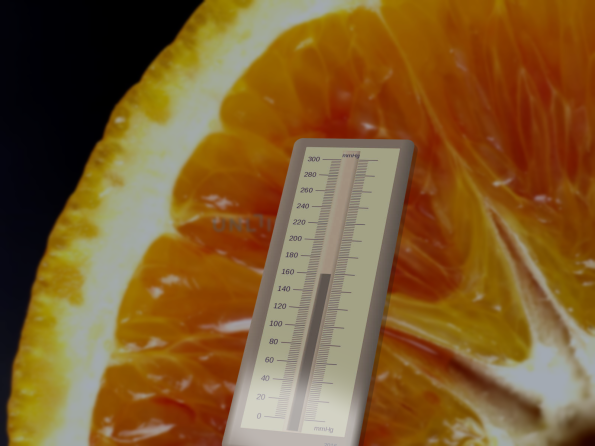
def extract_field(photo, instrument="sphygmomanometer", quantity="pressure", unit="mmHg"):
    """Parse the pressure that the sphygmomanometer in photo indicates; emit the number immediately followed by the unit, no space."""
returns 160mmHg
